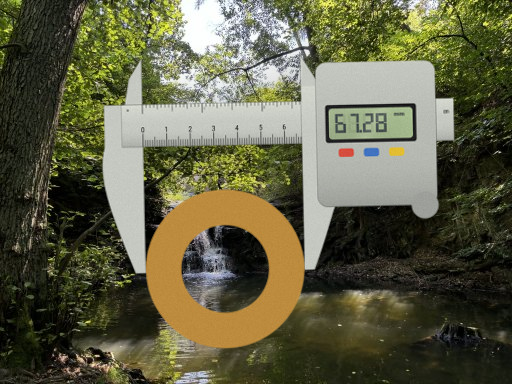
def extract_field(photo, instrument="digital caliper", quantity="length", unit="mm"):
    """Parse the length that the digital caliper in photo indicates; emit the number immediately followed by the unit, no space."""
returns 67.28mm
